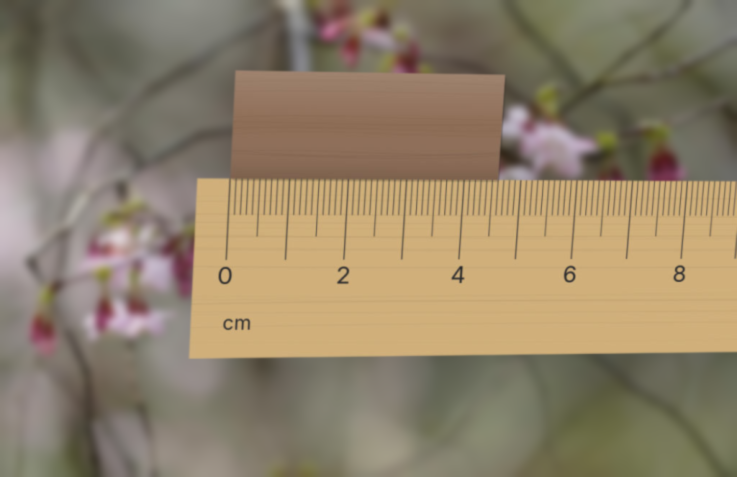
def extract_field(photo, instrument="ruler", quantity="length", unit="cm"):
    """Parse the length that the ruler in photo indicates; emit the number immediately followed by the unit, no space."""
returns 4.6cm
